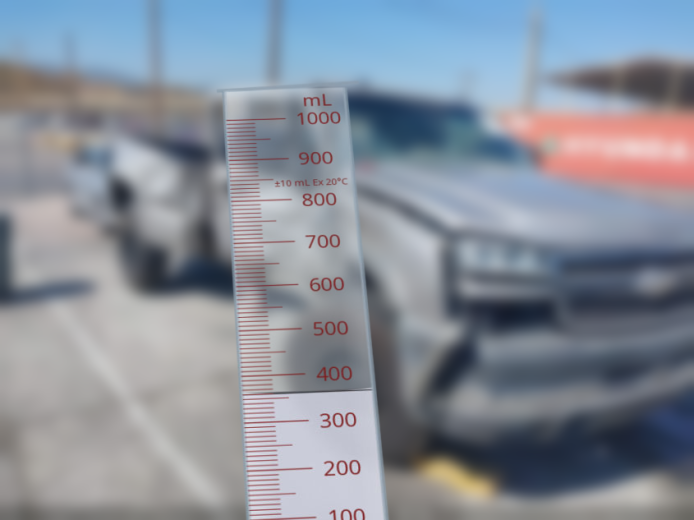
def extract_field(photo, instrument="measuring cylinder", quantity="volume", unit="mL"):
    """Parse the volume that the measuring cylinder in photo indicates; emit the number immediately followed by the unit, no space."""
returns 360mL
